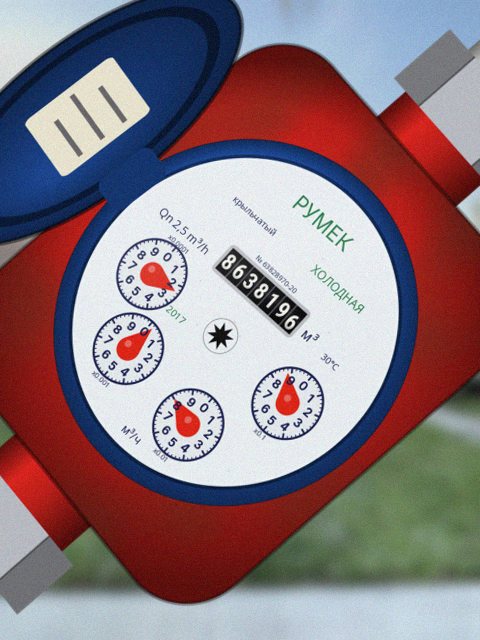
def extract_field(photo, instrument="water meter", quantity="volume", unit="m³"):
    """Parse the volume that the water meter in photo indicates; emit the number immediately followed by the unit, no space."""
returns 8638195.8802m³
